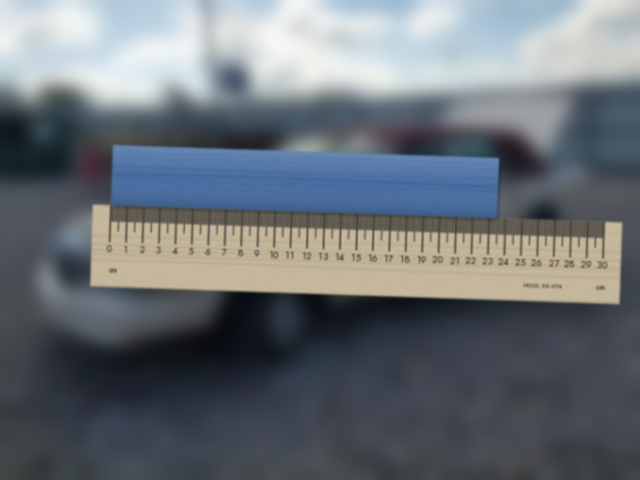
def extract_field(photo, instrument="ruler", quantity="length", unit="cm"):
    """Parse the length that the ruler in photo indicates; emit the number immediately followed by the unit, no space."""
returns 23.5cm
